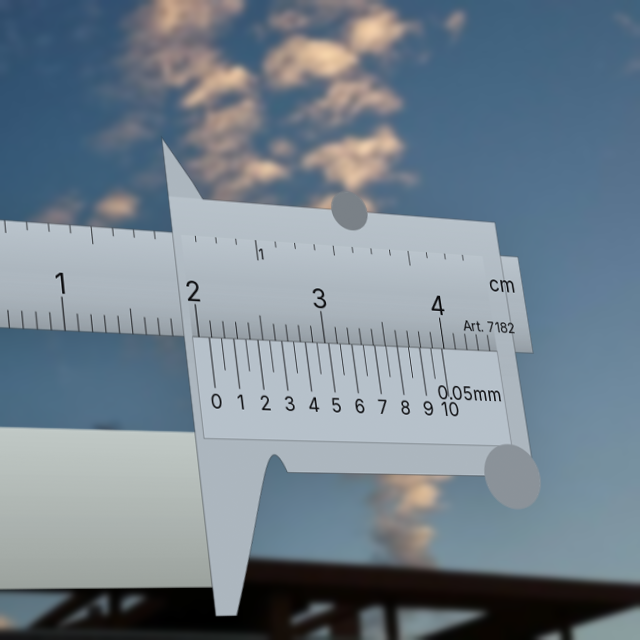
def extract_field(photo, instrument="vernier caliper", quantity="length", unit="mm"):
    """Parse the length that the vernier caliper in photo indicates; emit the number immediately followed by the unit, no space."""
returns 20.8mm
